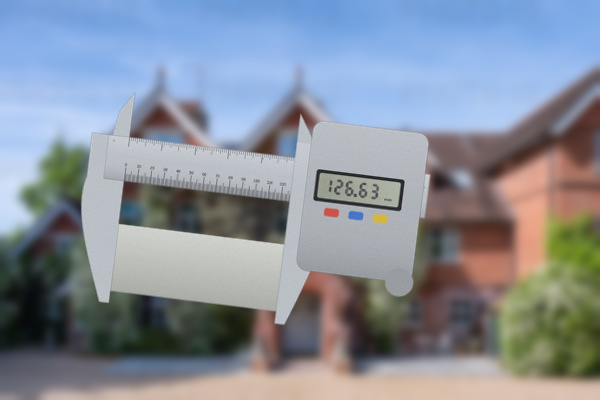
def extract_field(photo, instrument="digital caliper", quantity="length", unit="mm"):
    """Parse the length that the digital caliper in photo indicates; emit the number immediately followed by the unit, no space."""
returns 126.63mm
